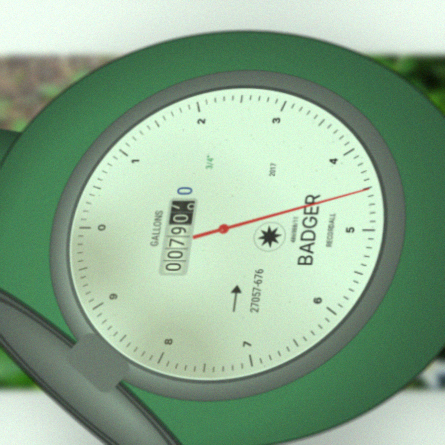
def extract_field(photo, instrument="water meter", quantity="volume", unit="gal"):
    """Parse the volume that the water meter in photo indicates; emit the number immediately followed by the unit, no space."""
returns 79074.5gal
